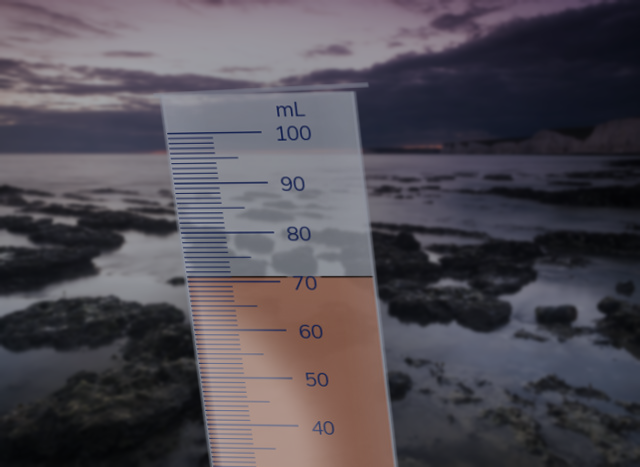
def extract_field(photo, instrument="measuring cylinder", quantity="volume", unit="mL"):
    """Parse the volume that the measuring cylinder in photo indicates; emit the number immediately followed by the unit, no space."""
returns 71mL
